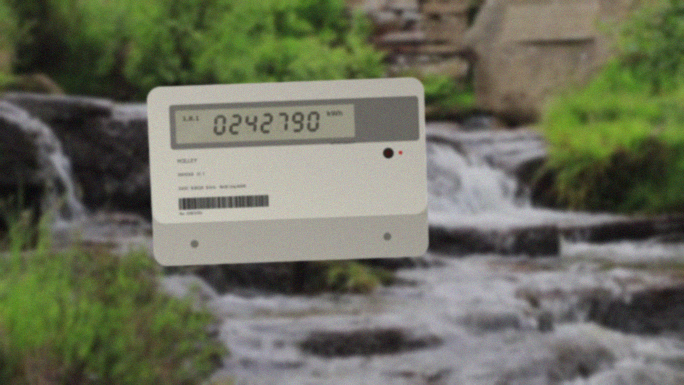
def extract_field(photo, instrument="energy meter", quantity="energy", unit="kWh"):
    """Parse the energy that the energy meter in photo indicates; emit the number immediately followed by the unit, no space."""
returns 242790kWh
